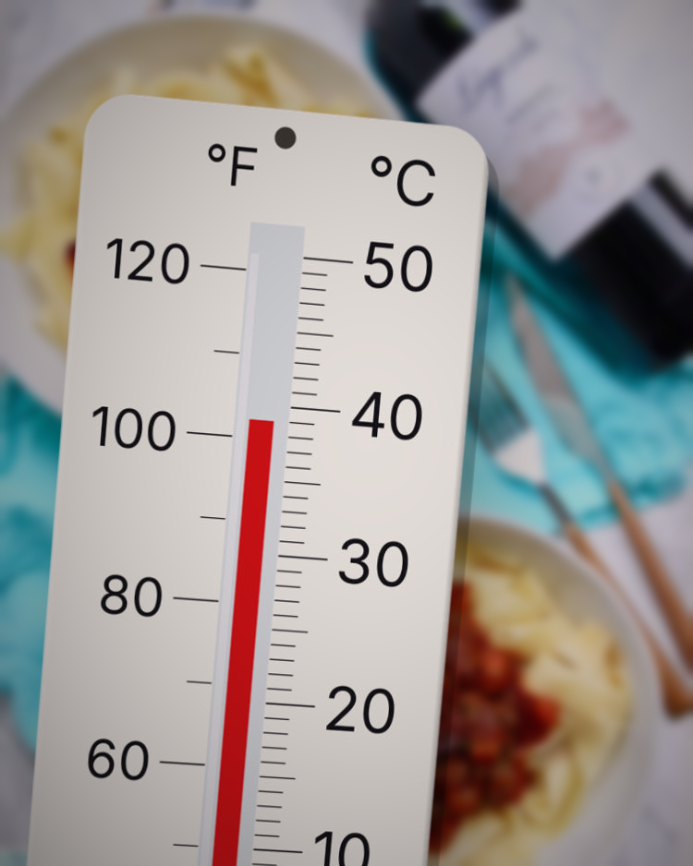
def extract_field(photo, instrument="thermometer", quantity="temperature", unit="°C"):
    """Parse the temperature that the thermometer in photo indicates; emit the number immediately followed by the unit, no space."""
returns 39°C
